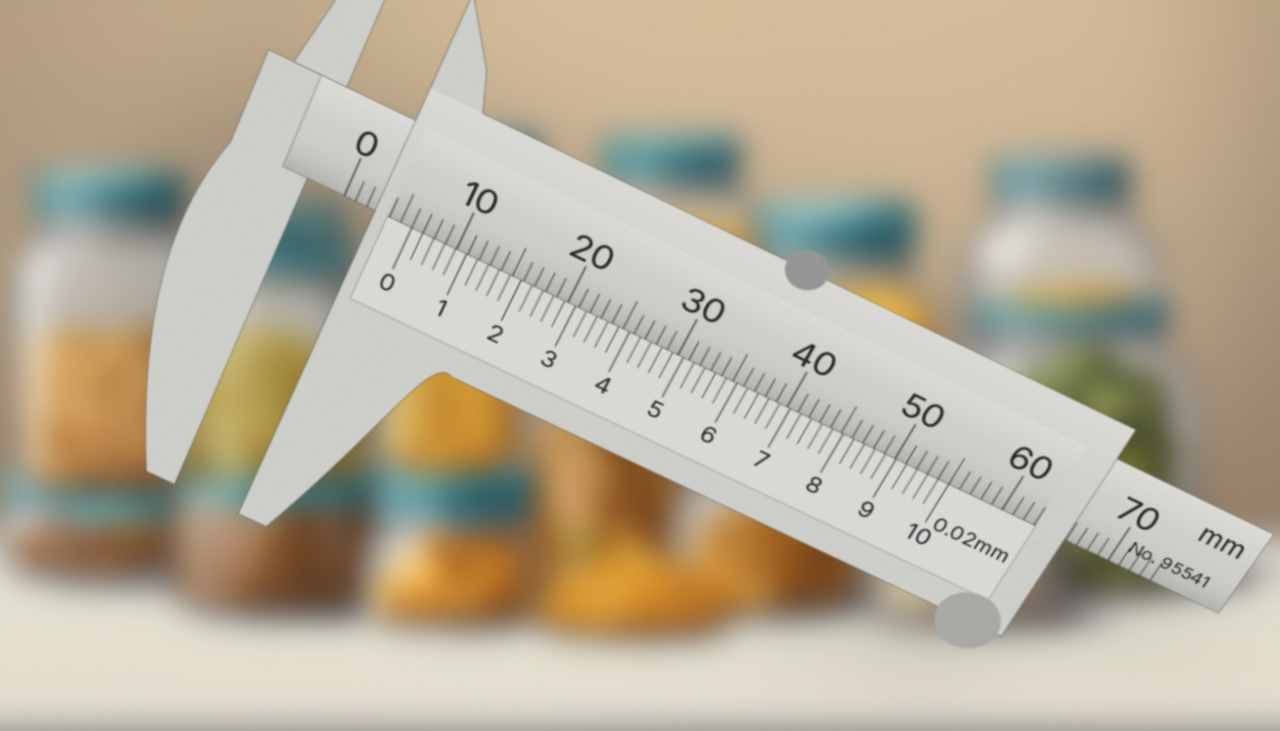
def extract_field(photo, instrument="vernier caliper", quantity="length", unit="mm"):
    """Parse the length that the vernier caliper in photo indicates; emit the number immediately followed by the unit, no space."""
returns 6.0mm
